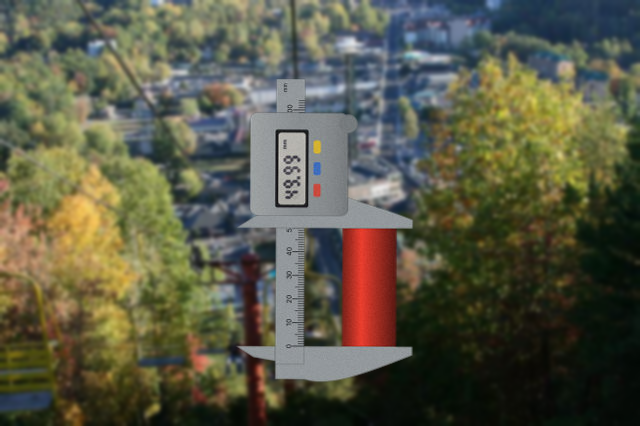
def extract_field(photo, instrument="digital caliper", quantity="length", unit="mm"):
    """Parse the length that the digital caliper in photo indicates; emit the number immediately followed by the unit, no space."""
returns 49.99mm
